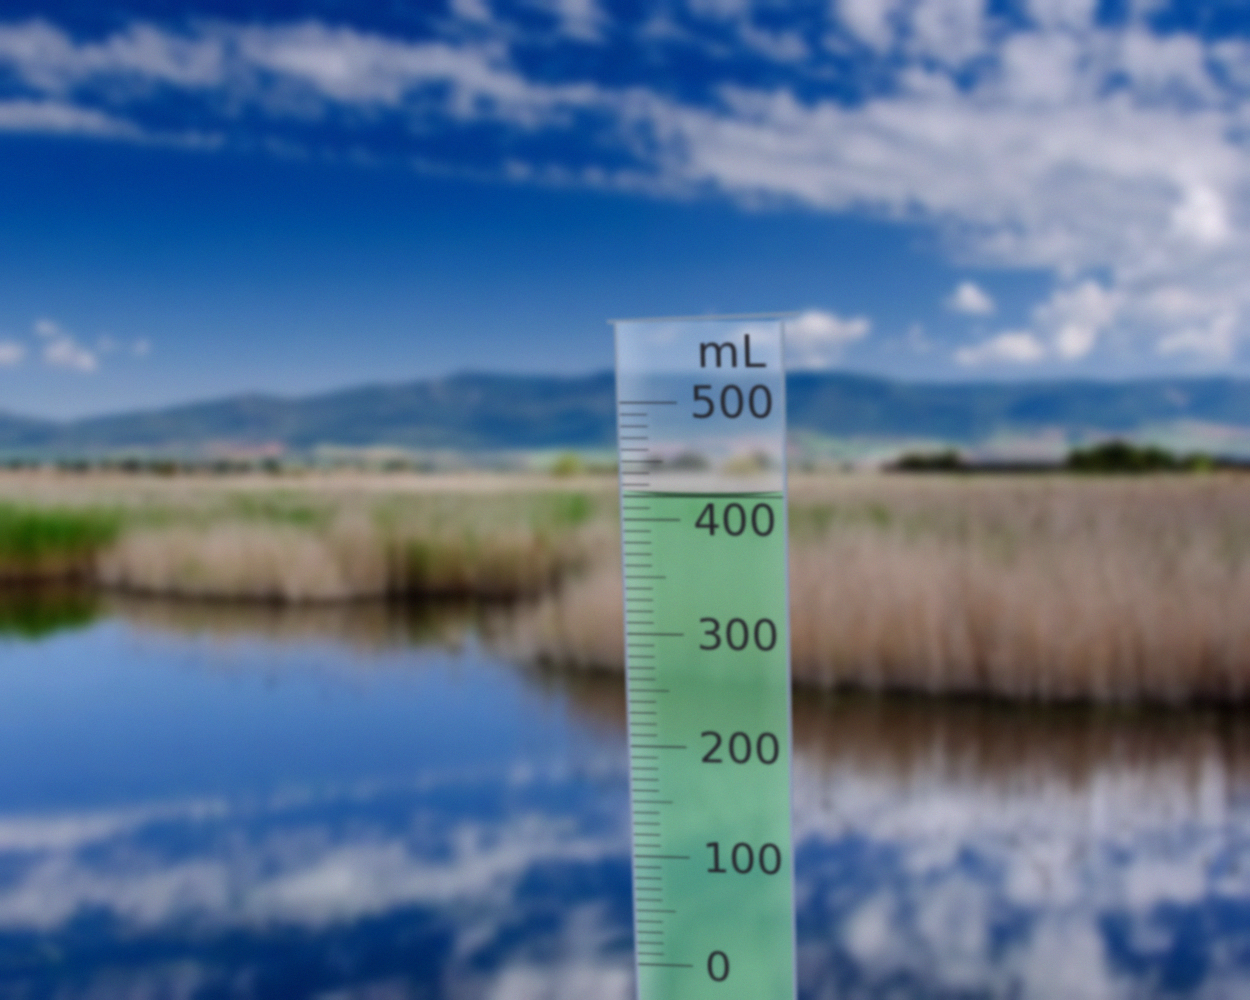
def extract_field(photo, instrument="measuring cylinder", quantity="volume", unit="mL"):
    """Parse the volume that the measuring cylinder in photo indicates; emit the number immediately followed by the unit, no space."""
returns 420mL
